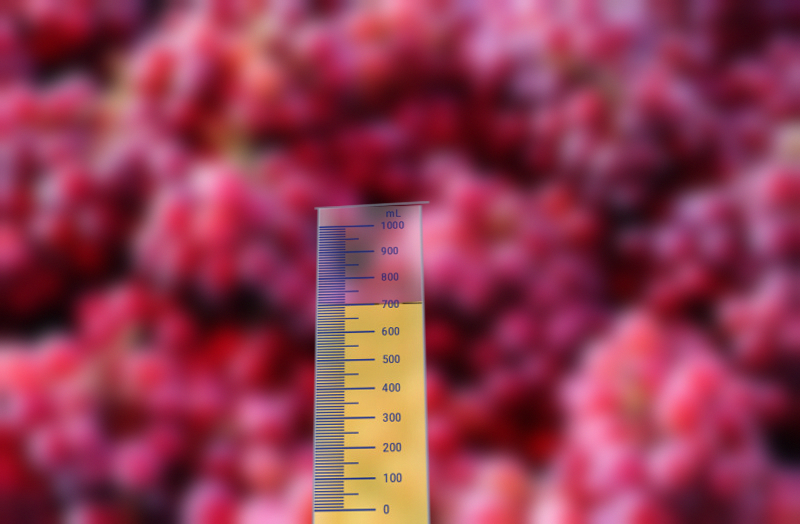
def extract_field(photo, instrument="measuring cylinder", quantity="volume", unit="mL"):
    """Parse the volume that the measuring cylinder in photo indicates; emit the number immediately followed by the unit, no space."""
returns 700mL
